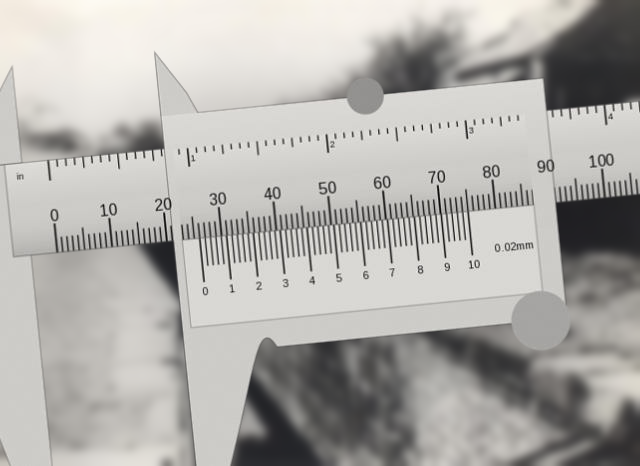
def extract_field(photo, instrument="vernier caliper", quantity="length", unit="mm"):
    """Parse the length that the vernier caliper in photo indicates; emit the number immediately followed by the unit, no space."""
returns 26.0mm
